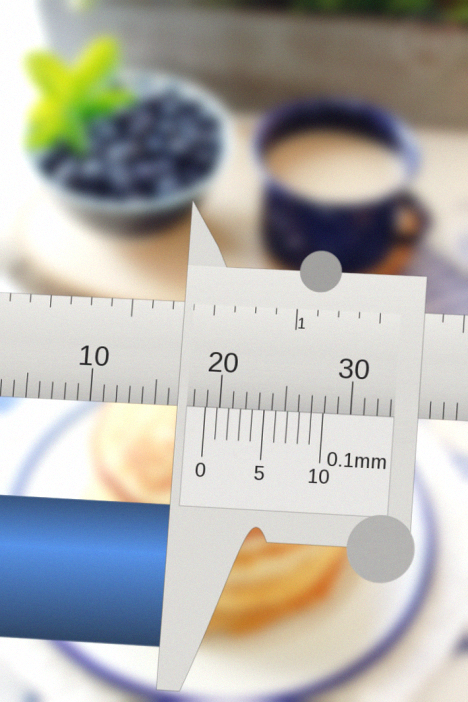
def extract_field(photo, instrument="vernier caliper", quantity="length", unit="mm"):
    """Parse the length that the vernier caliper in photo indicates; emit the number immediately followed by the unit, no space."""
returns 18.9mm
